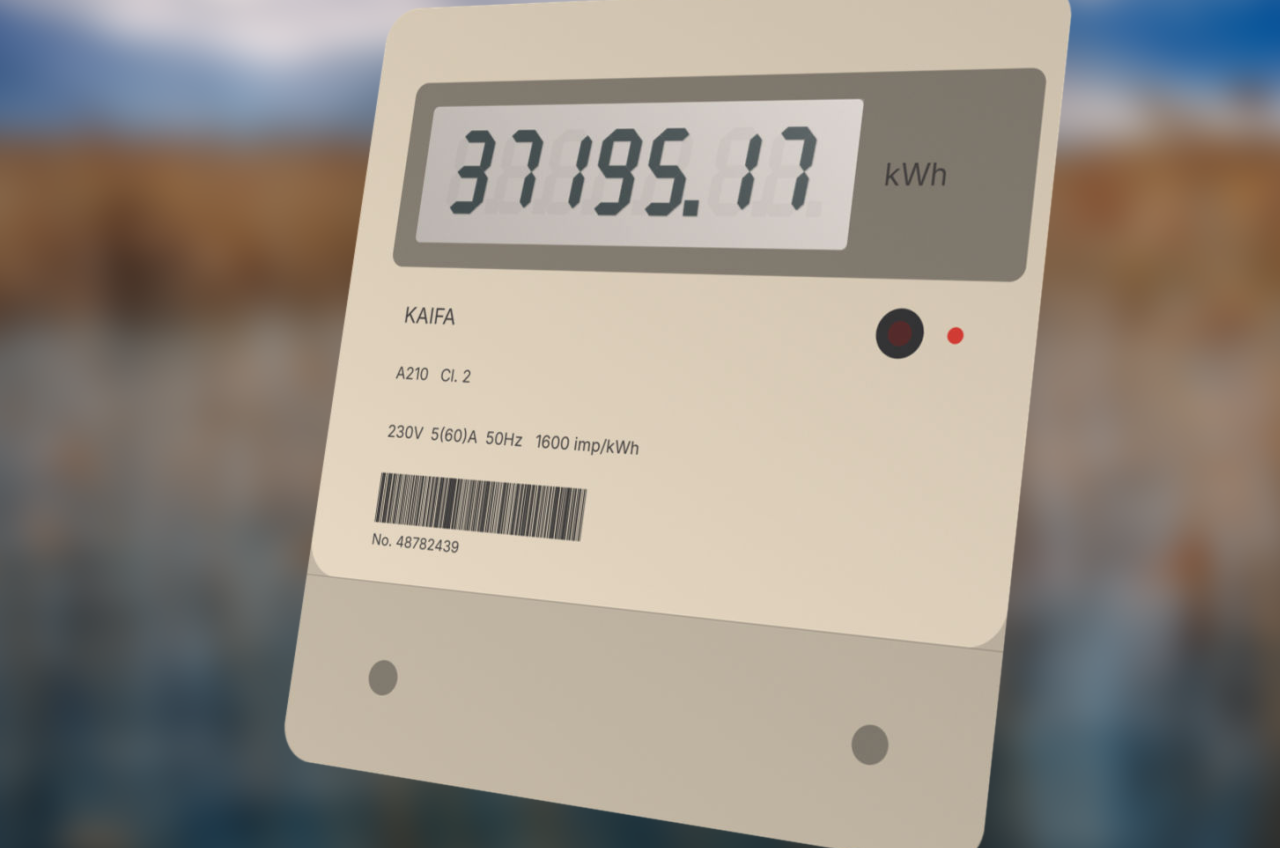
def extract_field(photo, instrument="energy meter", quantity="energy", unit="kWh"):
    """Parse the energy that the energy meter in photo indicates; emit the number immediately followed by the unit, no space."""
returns 37195.17kWh
